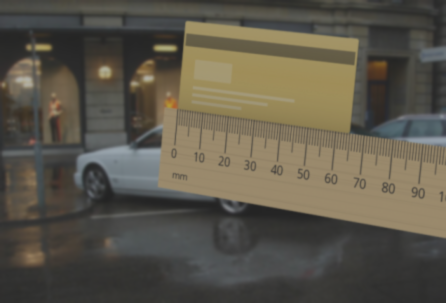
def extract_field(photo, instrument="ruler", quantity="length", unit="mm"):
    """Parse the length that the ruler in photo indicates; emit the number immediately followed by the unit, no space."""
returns 65mm
